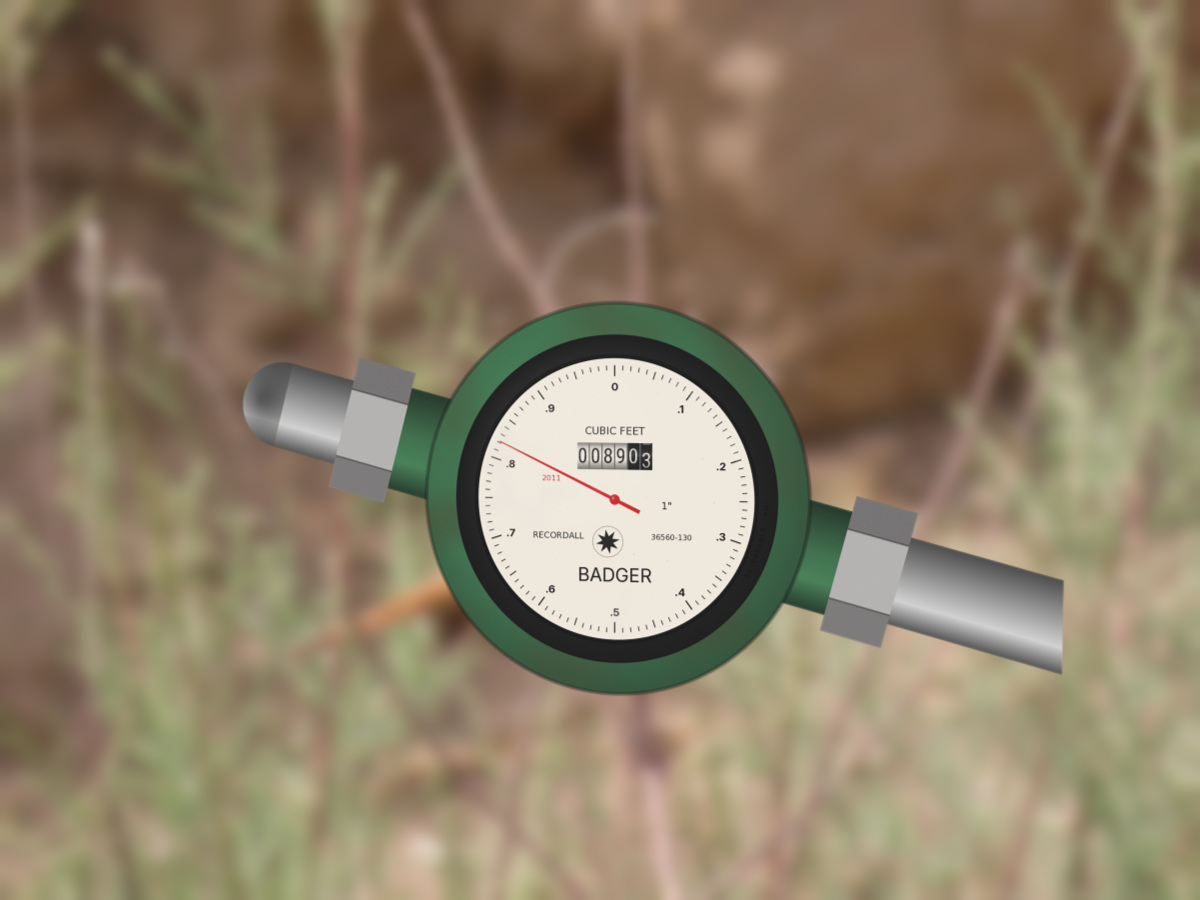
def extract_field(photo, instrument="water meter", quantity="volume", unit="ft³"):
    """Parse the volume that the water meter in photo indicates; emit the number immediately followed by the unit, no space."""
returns 8902.82ft³
